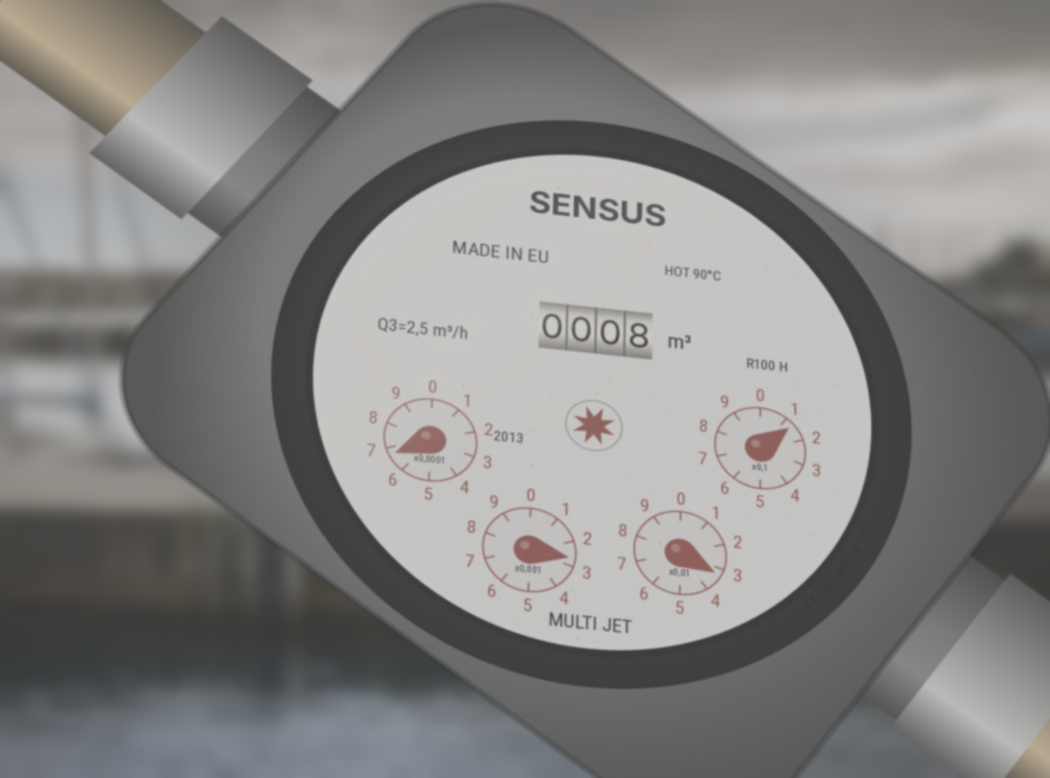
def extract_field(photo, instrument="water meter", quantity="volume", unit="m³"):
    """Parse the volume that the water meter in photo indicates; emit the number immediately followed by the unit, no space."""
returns 8.1326m³
